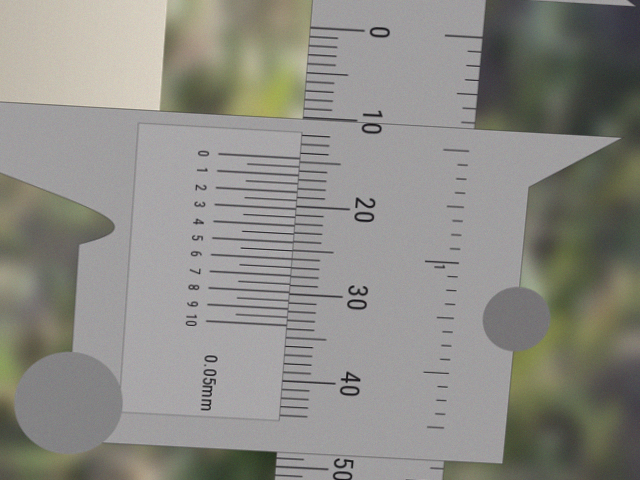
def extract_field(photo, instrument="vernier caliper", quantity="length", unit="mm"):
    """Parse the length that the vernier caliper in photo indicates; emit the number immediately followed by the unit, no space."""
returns 14.6mm
